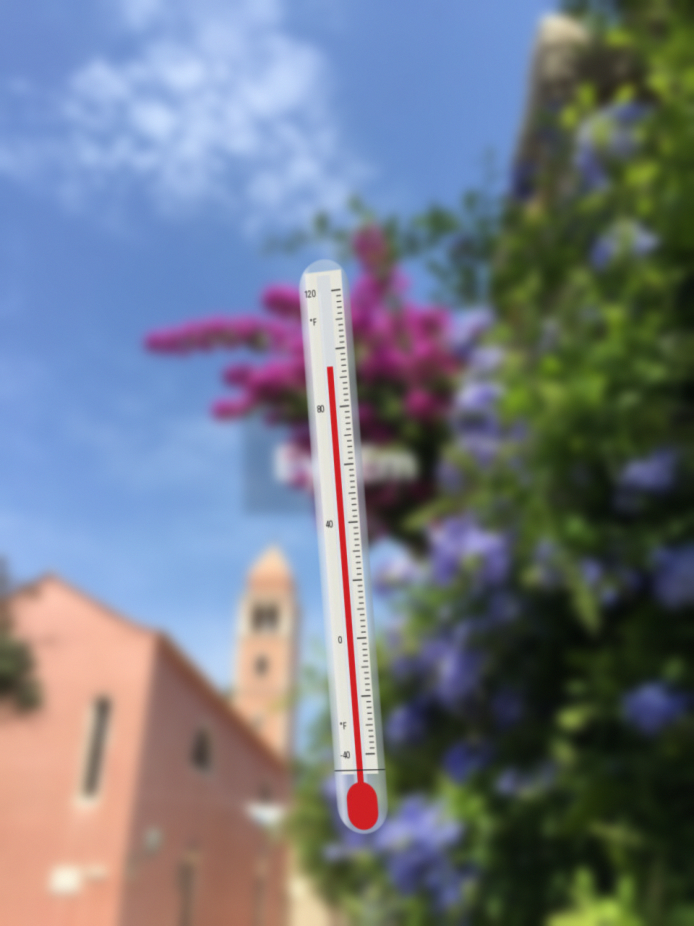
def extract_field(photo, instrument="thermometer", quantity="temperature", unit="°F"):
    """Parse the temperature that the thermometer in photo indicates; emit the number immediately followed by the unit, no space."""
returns 94°F
